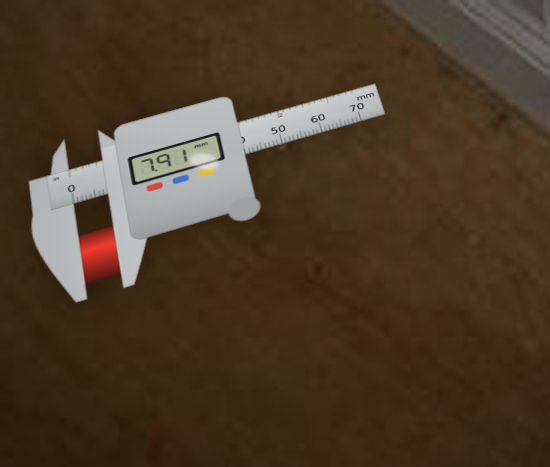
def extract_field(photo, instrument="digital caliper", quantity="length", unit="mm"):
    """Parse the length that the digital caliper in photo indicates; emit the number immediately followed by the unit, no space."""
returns 7.91mm
